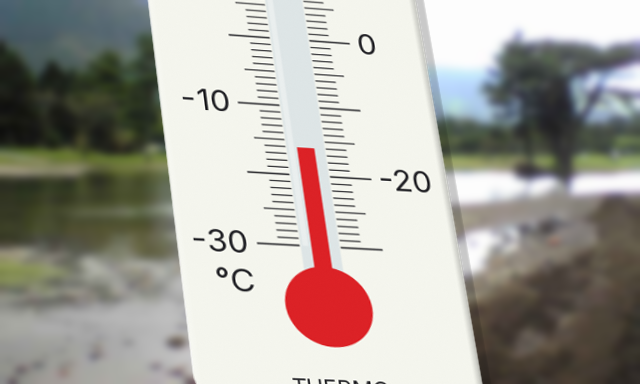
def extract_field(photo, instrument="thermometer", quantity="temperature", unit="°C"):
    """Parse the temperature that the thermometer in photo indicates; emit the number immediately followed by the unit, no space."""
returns -16°C
